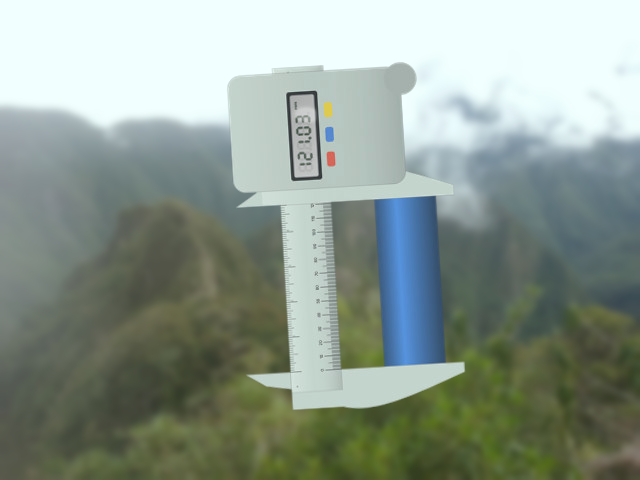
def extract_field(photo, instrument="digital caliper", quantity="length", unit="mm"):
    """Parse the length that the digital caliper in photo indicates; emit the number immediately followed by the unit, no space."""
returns 121.03mm
